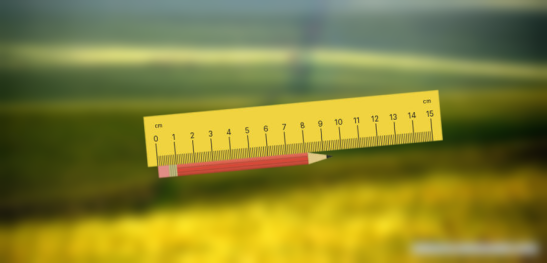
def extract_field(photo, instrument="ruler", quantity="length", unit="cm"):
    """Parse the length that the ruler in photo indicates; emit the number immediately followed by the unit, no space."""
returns 9.5cm
